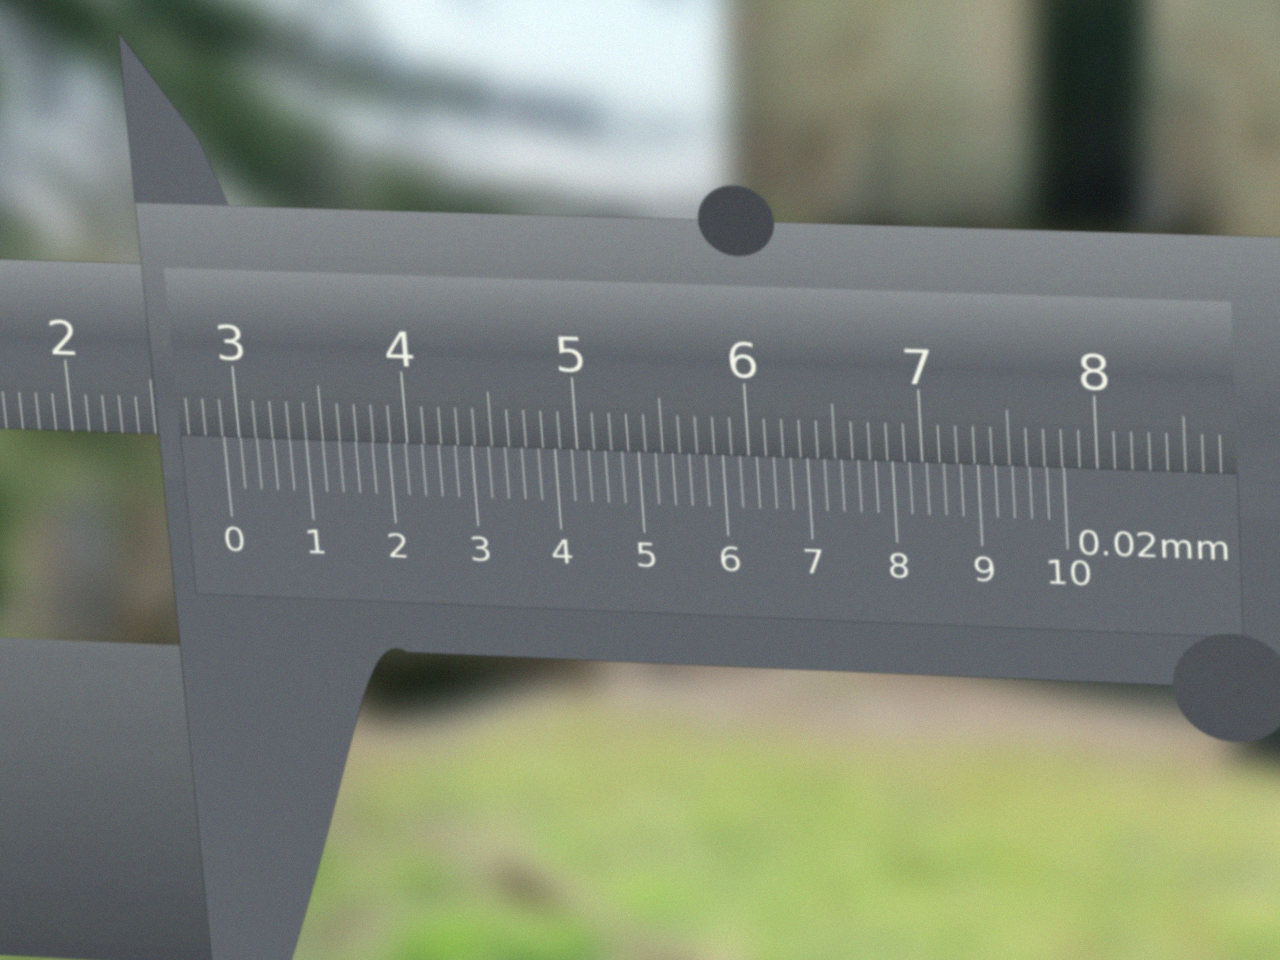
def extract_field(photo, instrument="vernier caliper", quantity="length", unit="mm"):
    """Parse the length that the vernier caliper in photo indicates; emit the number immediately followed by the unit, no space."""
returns 29.1mm
